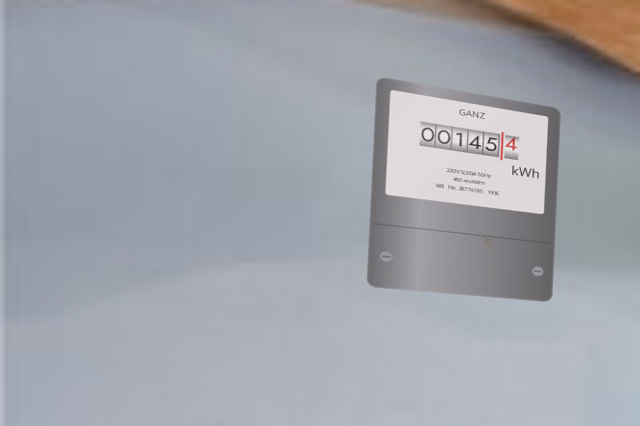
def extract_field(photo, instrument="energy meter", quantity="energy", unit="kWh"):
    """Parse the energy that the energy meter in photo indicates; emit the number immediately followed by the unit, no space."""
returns 145.4kWh
